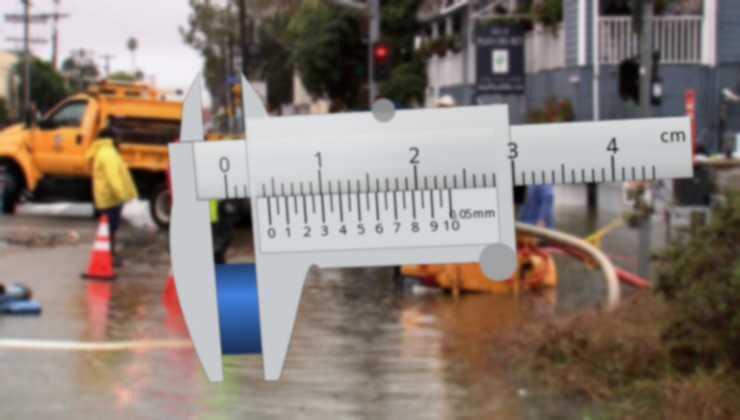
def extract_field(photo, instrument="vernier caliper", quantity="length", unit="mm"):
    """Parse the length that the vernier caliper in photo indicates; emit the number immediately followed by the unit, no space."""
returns 4.4mm
